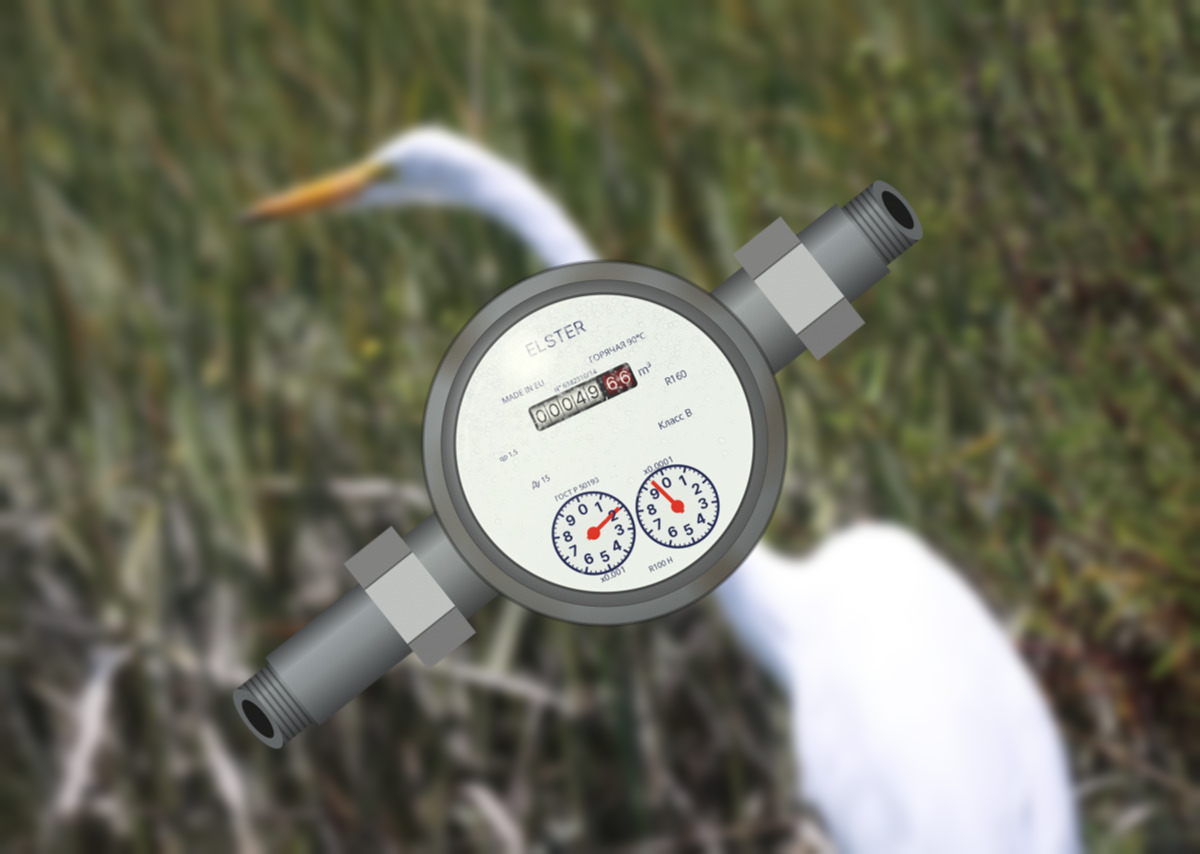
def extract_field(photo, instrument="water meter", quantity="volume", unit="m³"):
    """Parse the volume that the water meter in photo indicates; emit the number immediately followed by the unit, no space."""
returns 49.6619m³
